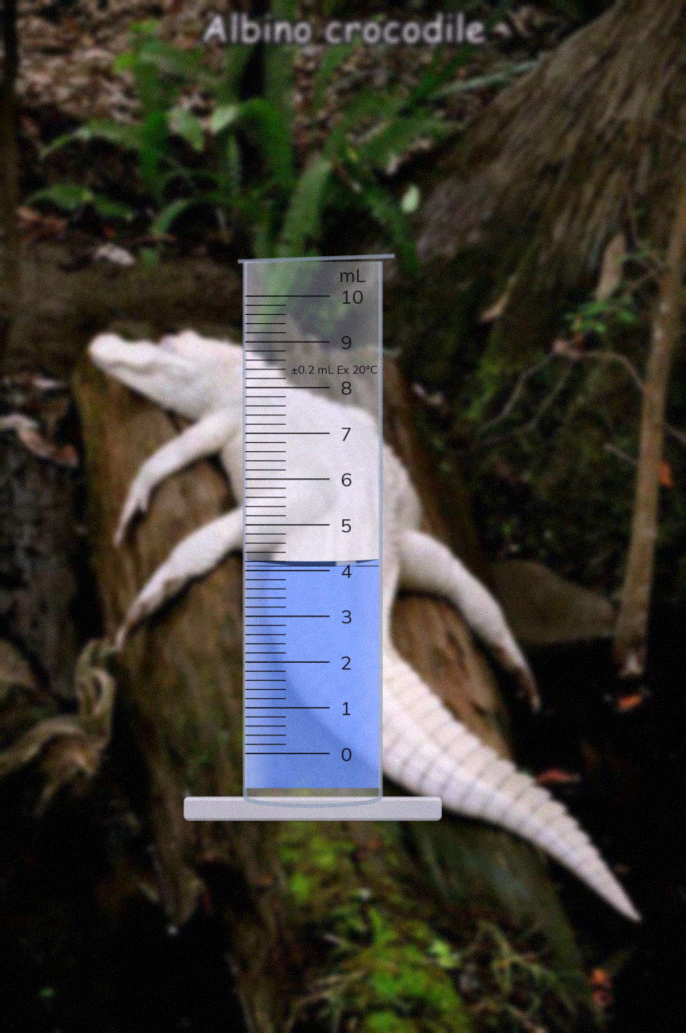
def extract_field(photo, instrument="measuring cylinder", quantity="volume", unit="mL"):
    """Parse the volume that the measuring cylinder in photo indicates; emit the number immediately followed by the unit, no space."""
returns 4.1mL
